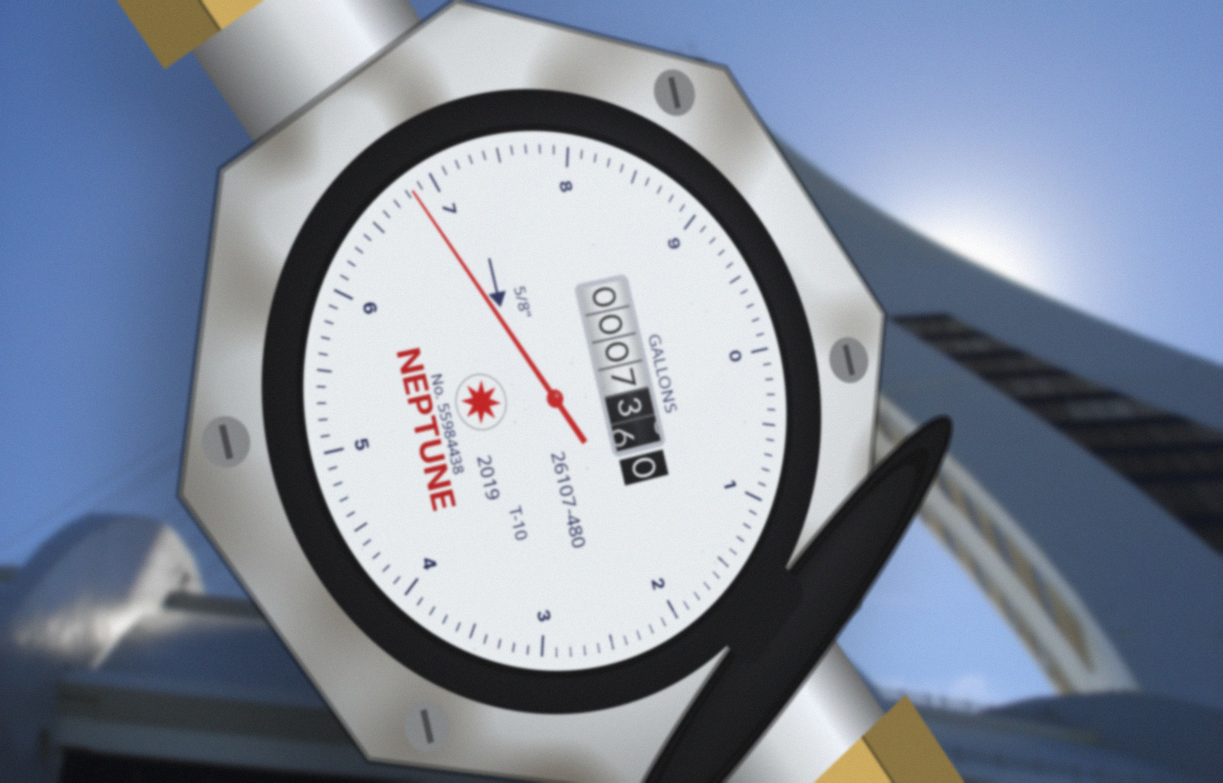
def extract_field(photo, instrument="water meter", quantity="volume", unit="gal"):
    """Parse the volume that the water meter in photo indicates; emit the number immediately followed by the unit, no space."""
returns 7356.8gal
